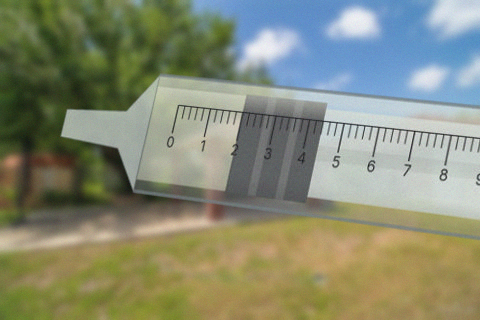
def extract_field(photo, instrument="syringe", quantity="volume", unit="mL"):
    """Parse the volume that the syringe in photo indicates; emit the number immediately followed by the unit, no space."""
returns 2mL
